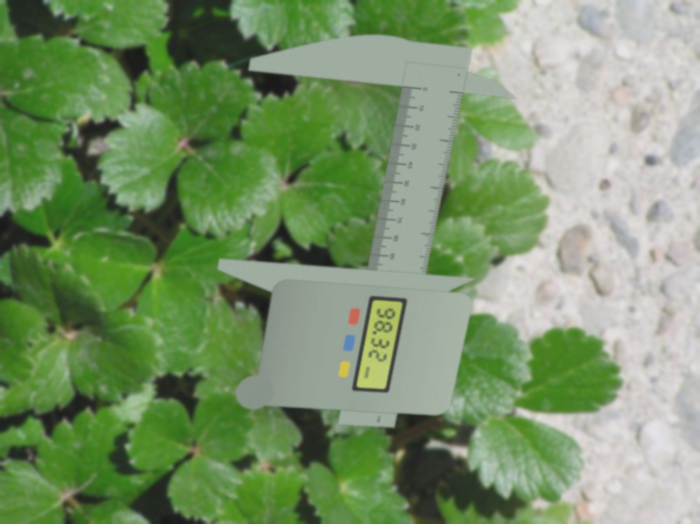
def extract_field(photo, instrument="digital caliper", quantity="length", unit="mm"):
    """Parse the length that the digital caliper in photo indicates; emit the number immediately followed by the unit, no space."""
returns 98.32mm
